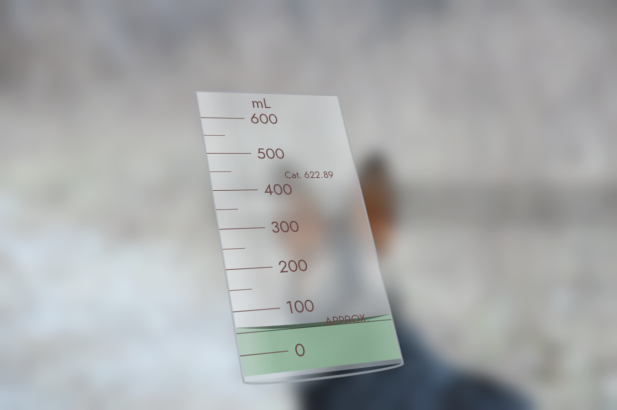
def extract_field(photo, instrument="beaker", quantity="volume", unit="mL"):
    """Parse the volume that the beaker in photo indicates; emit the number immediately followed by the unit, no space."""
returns 50mL
